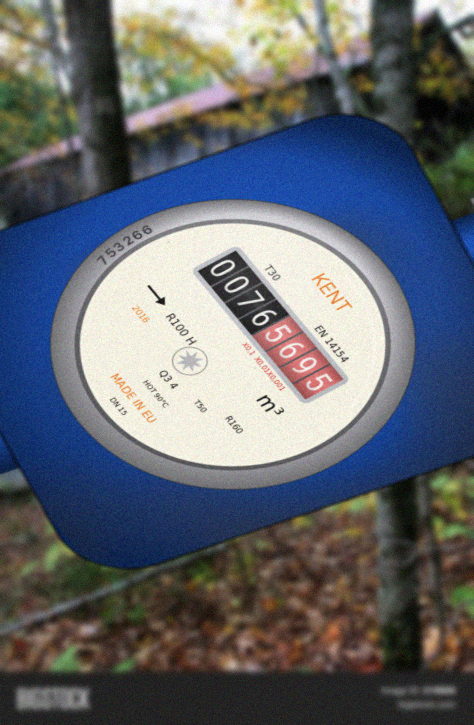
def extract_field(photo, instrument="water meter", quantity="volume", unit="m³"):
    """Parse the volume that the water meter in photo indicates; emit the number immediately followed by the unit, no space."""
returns 76.5695m³
